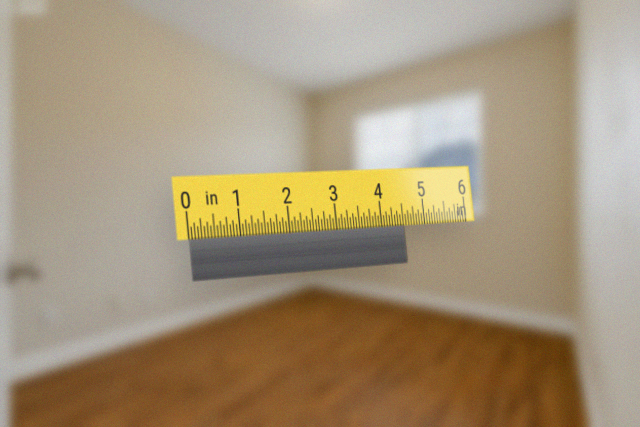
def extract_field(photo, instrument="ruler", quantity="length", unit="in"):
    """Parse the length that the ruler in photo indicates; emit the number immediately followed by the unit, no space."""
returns 4.5in
